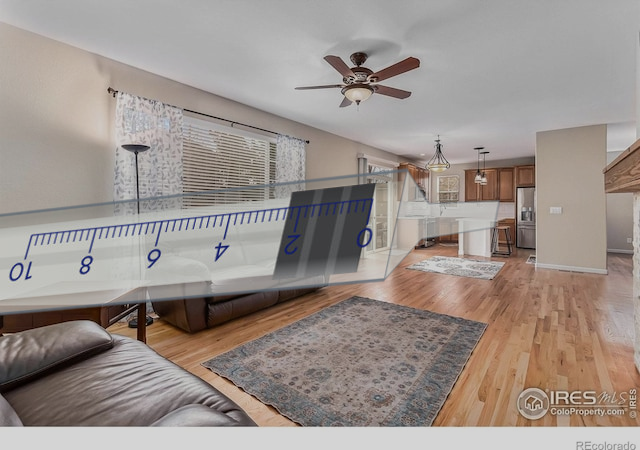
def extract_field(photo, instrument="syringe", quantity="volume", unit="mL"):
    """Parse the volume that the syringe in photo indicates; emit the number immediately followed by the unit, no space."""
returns 0mL
